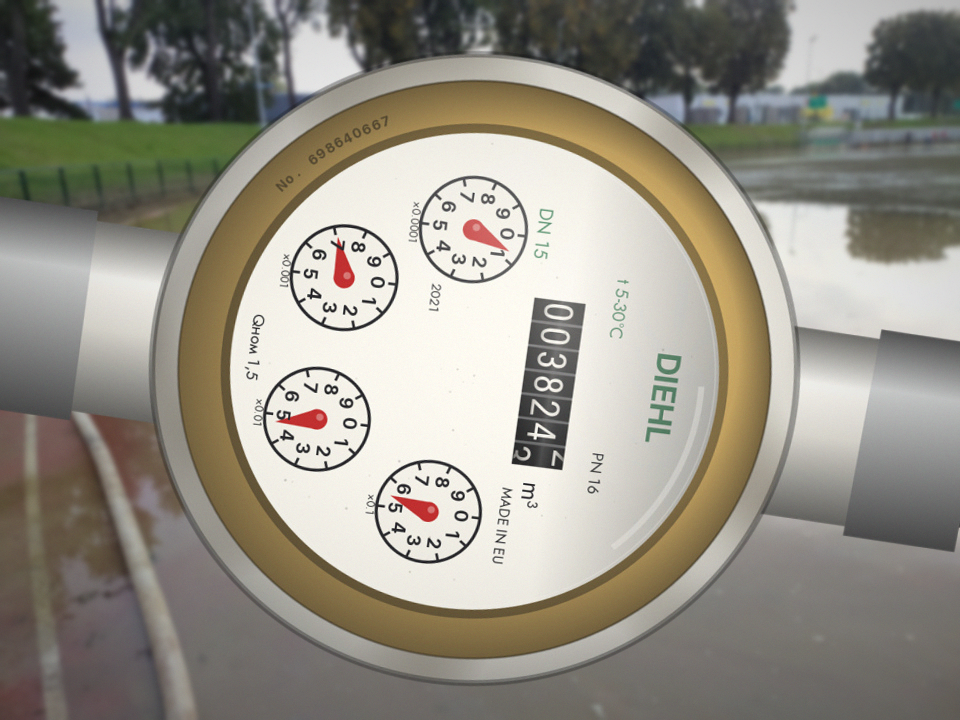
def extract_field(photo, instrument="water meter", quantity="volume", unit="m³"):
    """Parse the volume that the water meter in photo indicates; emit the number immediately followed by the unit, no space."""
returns 38242.5470m³
